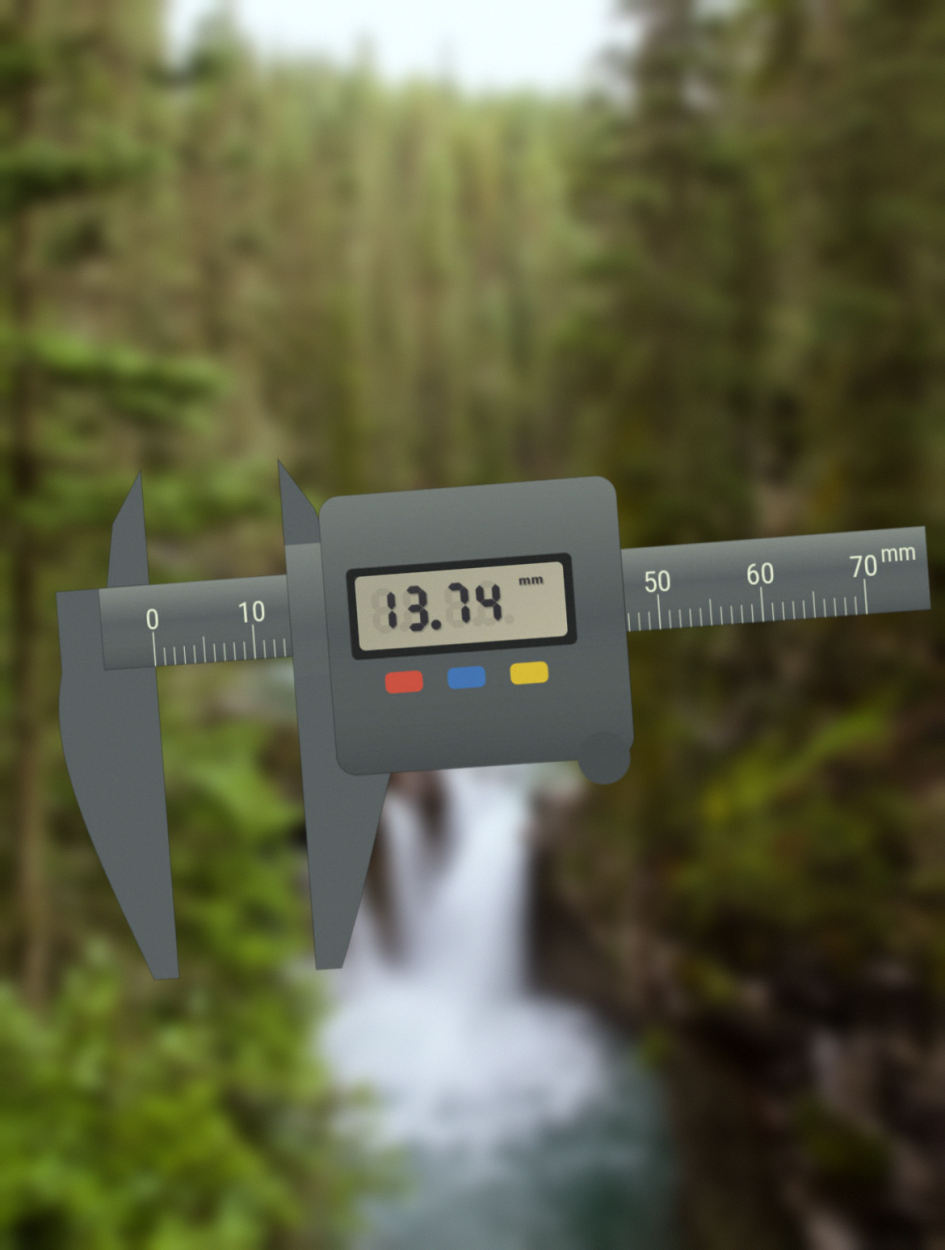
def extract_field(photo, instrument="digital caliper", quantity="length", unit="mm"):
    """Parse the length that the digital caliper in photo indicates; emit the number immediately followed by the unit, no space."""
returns 13.74mm
